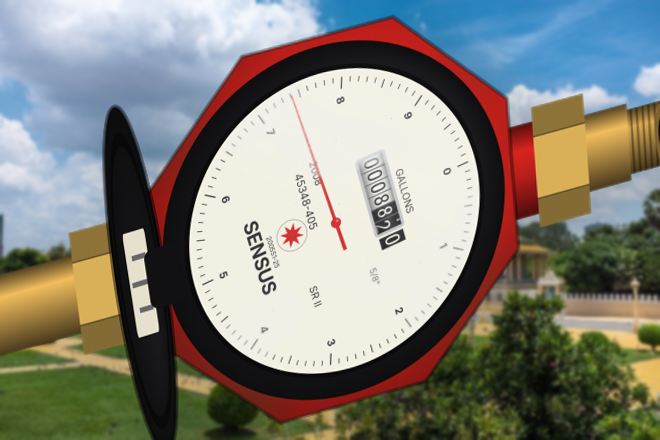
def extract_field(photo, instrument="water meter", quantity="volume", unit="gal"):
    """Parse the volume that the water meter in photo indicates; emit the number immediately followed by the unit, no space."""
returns 8817.4gal
